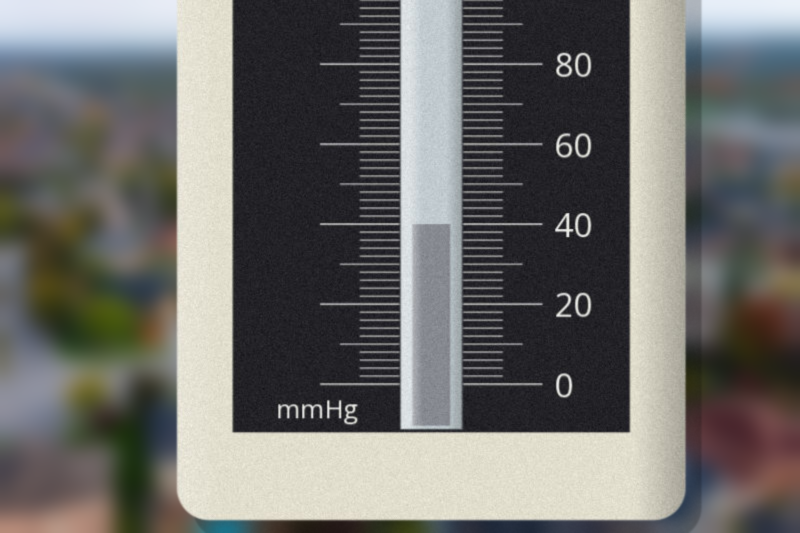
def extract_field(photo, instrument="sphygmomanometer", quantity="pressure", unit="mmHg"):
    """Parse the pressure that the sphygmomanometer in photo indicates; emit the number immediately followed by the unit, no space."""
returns 40mmHg
